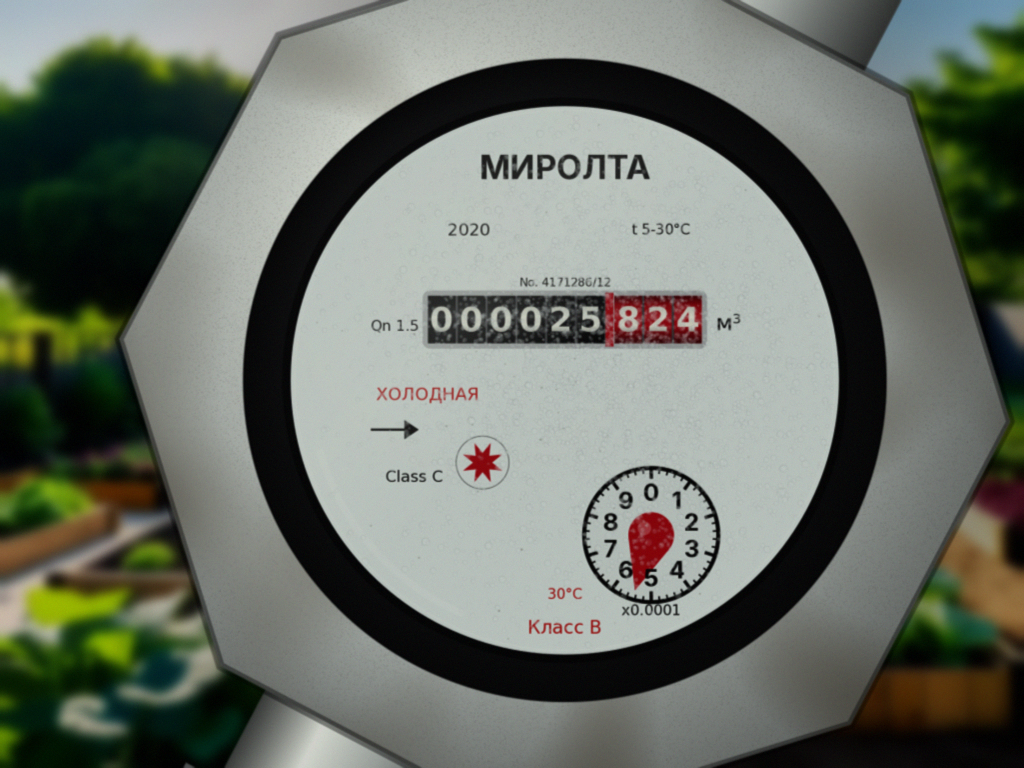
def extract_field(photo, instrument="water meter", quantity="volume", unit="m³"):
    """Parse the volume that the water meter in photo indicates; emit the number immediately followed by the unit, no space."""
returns 25.8245m³
